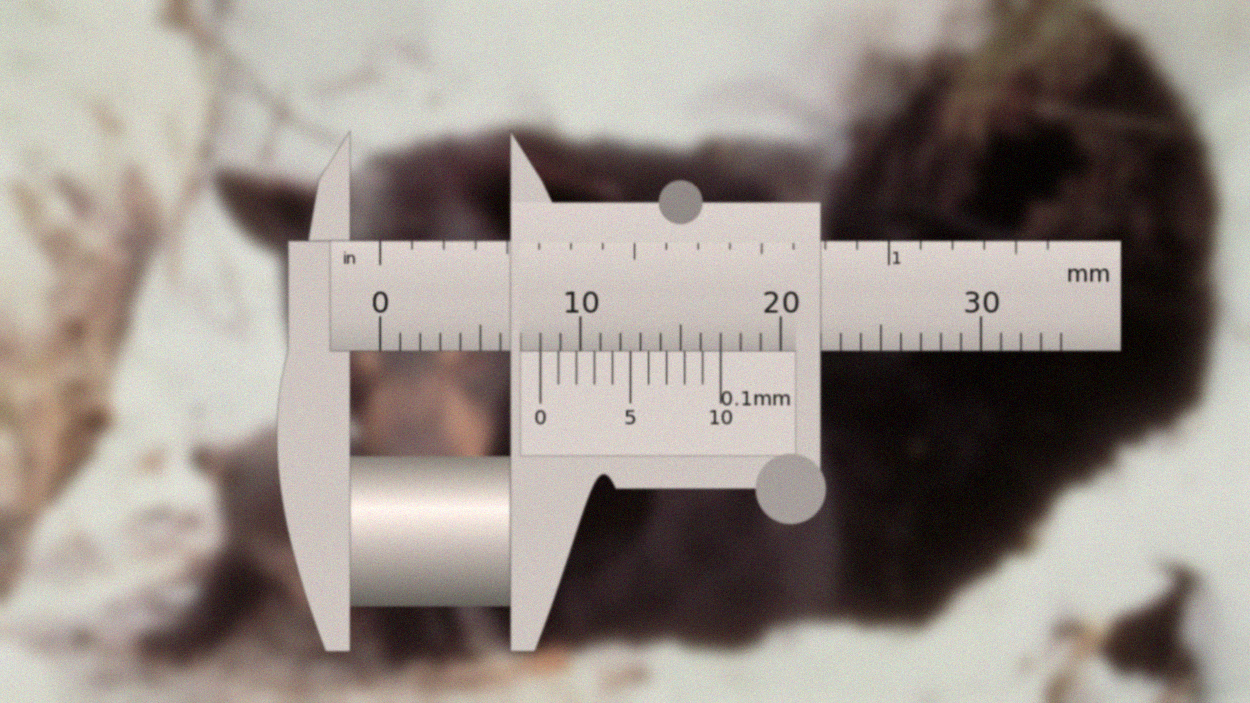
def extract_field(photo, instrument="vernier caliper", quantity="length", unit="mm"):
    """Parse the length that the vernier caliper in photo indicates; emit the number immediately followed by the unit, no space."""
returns 8.0mm
